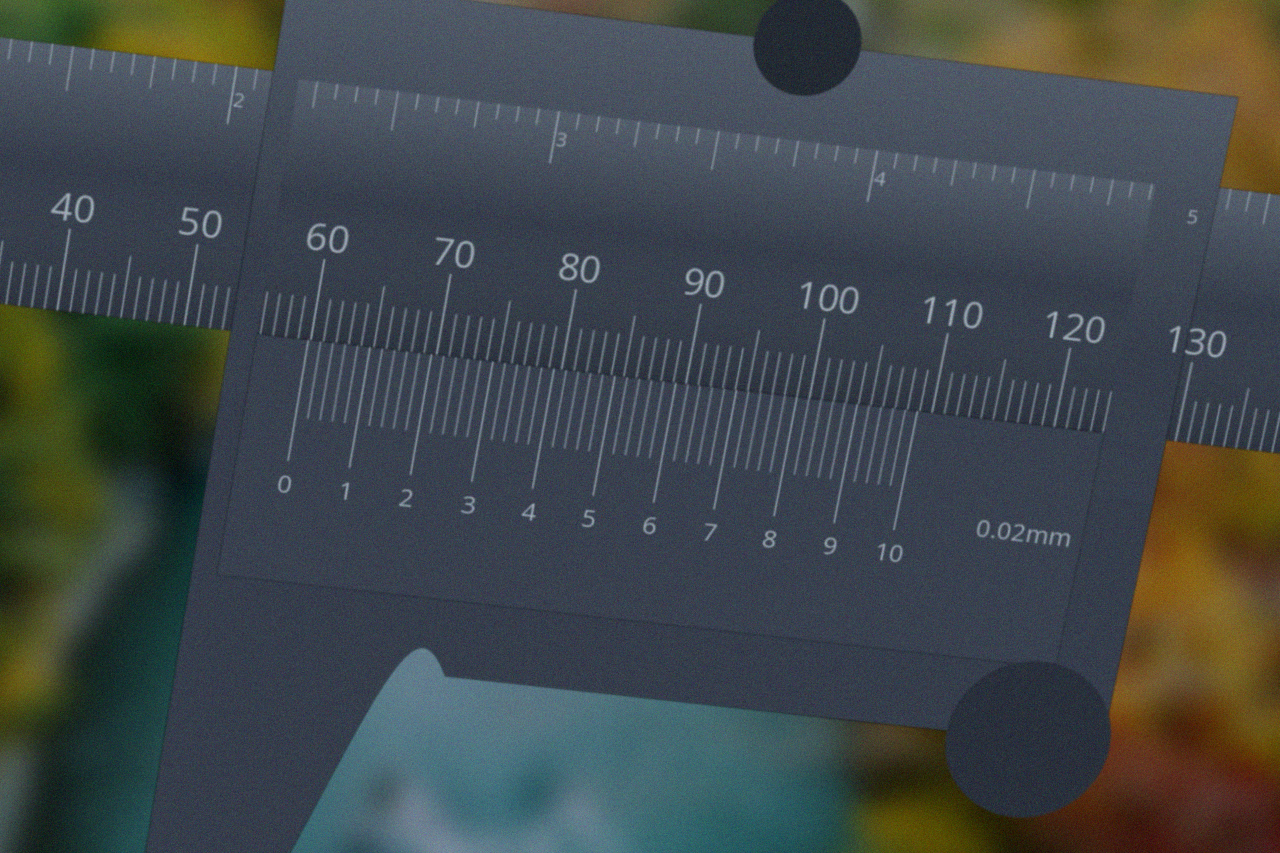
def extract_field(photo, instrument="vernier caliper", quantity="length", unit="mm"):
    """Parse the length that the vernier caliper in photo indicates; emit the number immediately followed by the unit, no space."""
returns 59.8mm
